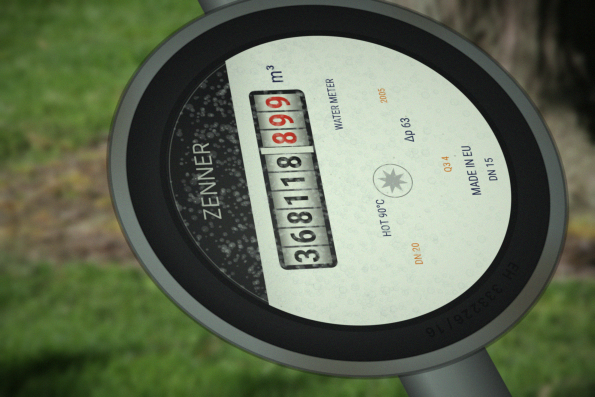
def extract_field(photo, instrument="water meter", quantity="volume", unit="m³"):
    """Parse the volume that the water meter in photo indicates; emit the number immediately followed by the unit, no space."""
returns 368118.899m³
